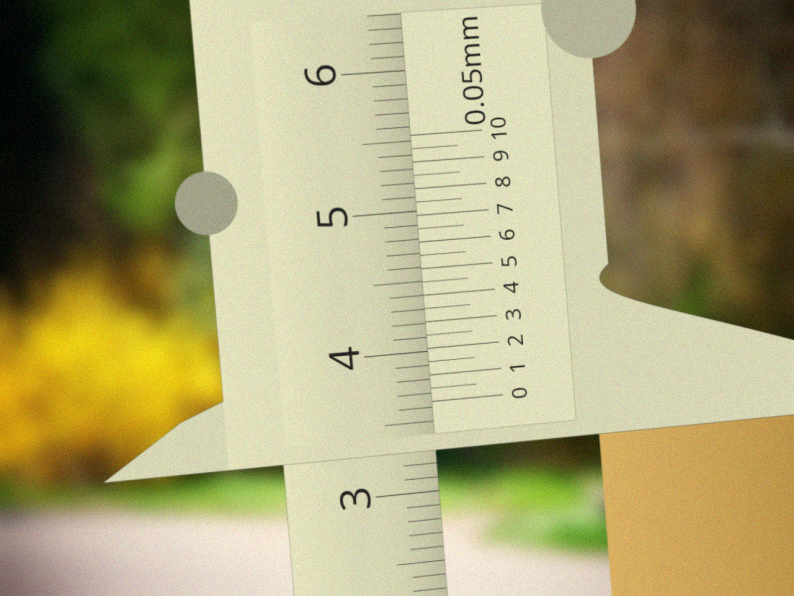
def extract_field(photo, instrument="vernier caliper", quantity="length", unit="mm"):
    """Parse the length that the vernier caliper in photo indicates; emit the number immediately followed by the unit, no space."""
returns 36.4mm
